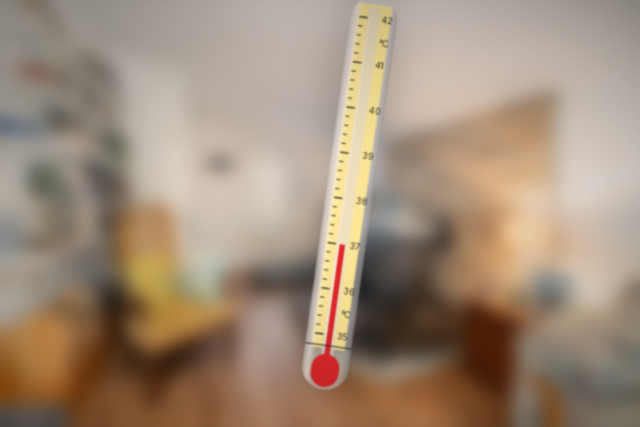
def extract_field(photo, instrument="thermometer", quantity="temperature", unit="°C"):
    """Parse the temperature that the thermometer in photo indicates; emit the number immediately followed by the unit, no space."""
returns 37°C
